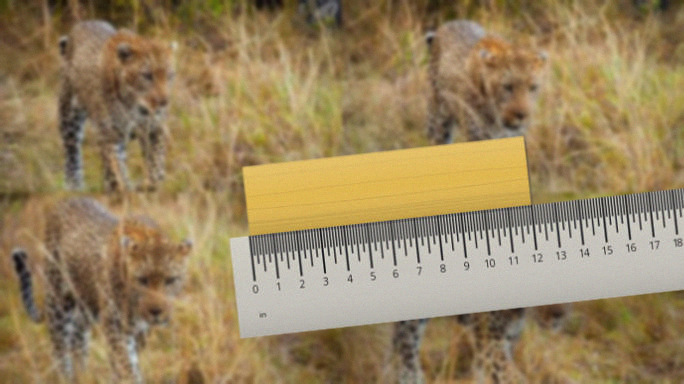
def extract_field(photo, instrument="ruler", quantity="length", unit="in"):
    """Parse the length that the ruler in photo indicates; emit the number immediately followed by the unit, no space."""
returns 12in
